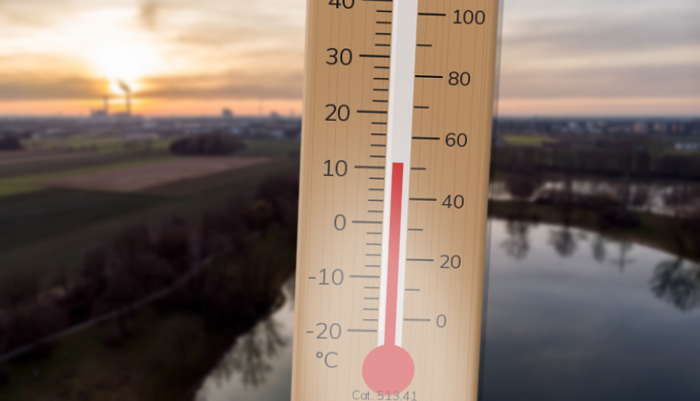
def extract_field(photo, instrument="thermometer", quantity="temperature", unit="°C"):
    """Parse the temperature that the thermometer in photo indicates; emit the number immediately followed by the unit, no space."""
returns 11°C
